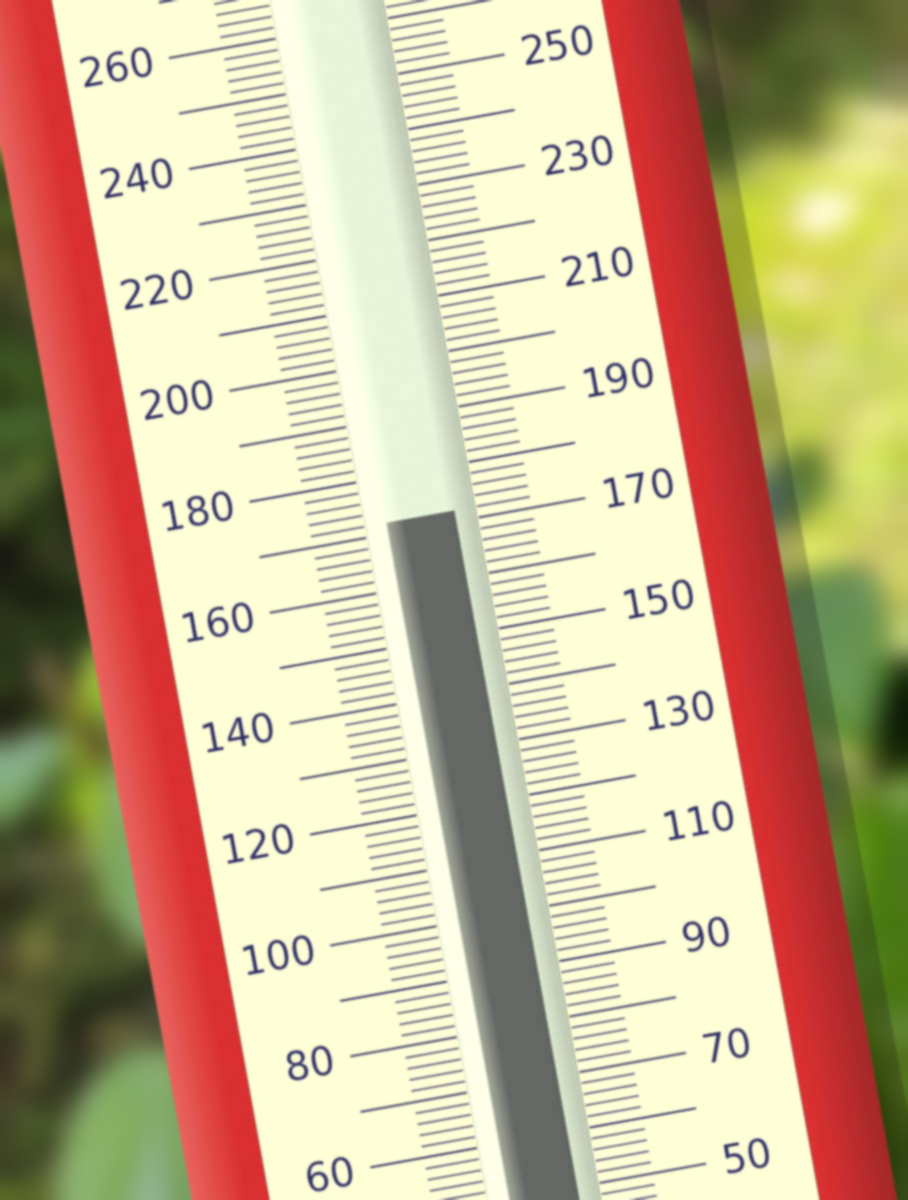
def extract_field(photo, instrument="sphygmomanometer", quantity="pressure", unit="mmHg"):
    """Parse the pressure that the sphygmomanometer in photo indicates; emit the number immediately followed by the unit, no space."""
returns 172mmHg
